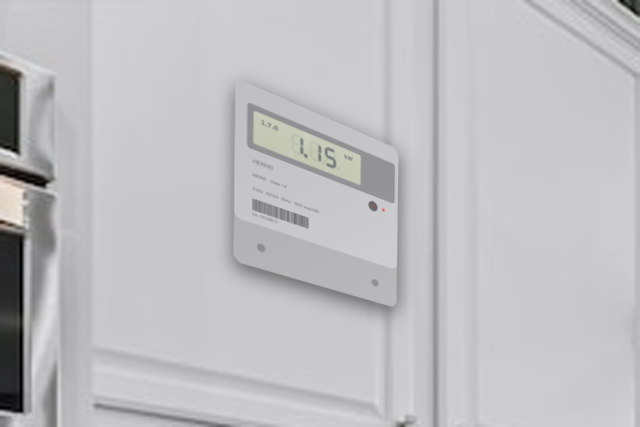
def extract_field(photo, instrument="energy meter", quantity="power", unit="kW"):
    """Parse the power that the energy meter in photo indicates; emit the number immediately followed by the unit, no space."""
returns 1.15kW
